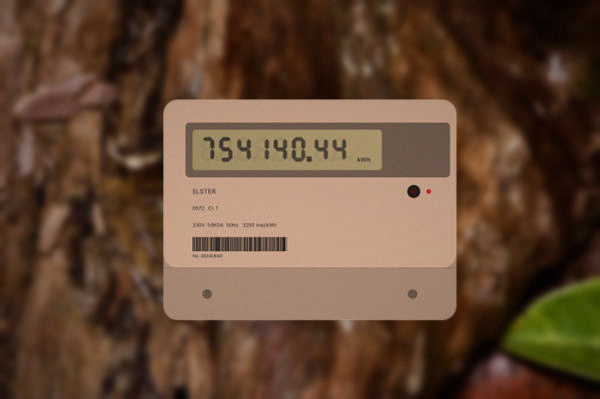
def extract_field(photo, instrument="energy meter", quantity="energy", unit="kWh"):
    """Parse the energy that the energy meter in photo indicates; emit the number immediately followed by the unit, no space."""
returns 754140.44kWh
